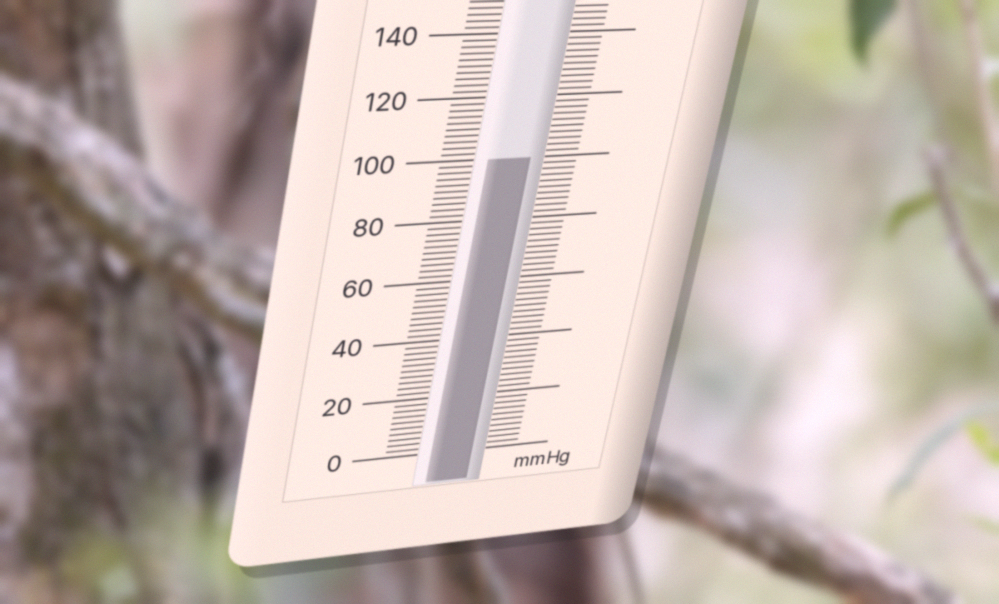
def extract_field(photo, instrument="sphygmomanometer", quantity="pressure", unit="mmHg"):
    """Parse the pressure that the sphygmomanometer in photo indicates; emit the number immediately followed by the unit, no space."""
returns 100mmHg
